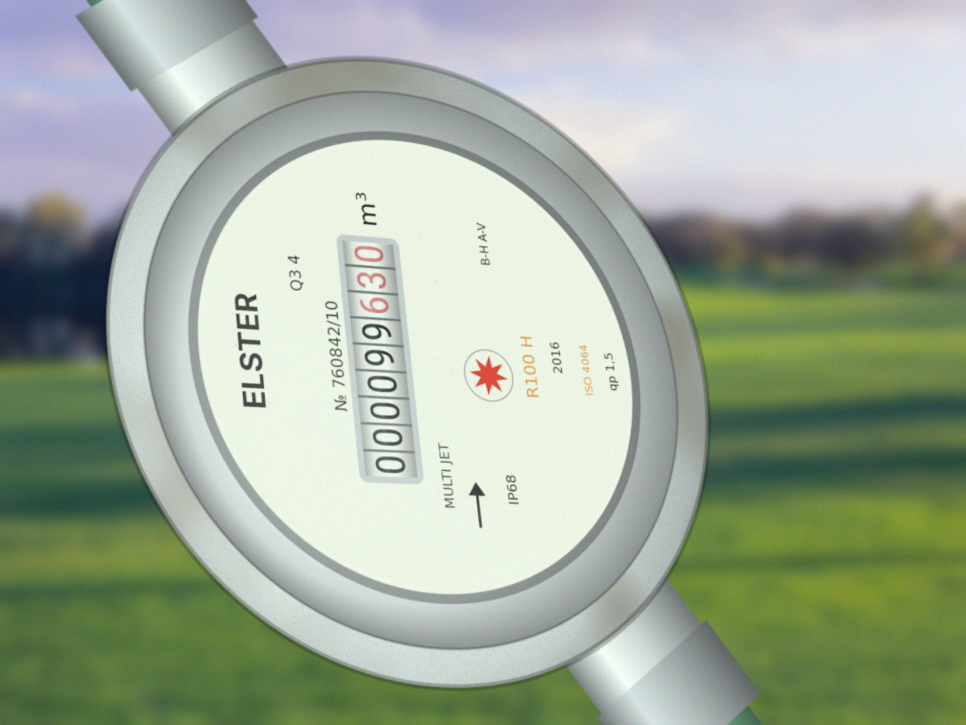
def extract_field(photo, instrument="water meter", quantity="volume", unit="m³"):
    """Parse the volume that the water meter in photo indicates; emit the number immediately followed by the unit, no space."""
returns 99.630m³
